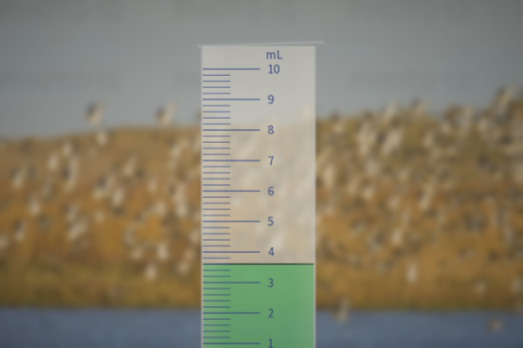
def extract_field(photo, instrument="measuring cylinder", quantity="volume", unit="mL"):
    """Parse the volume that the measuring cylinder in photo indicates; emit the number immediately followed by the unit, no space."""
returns 3.6mL
